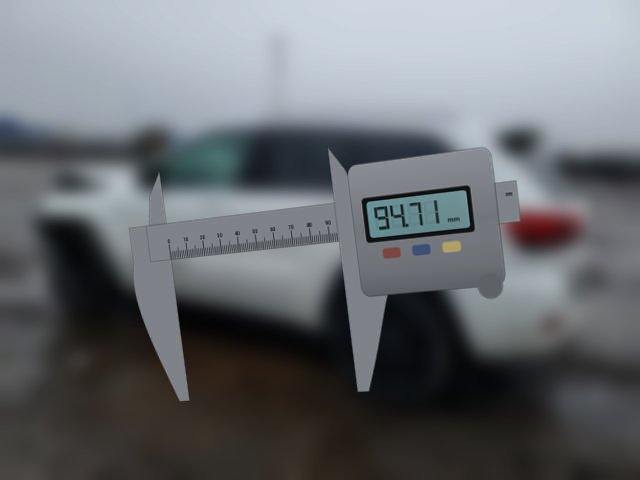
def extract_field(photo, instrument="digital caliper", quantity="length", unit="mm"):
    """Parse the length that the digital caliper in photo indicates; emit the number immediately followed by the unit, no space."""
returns 94.71mm
